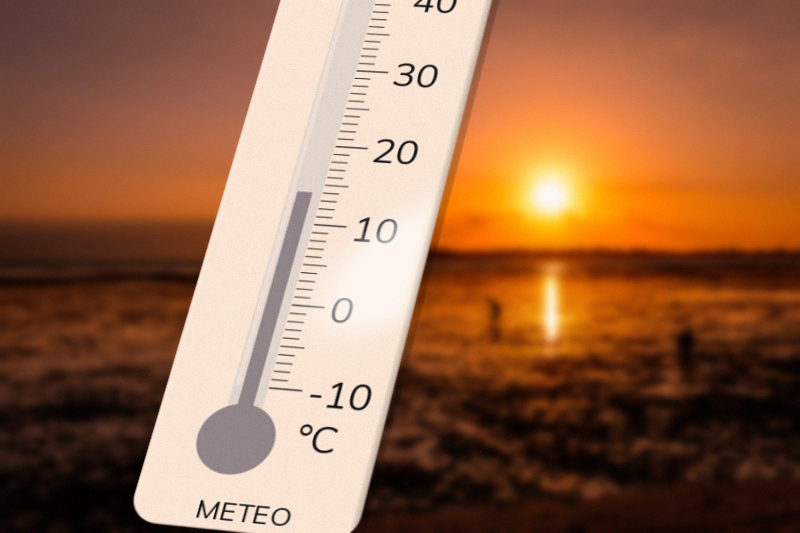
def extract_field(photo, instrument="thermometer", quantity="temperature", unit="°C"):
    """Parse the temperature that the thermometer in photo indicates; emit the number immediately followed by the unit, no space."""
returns 14°C
